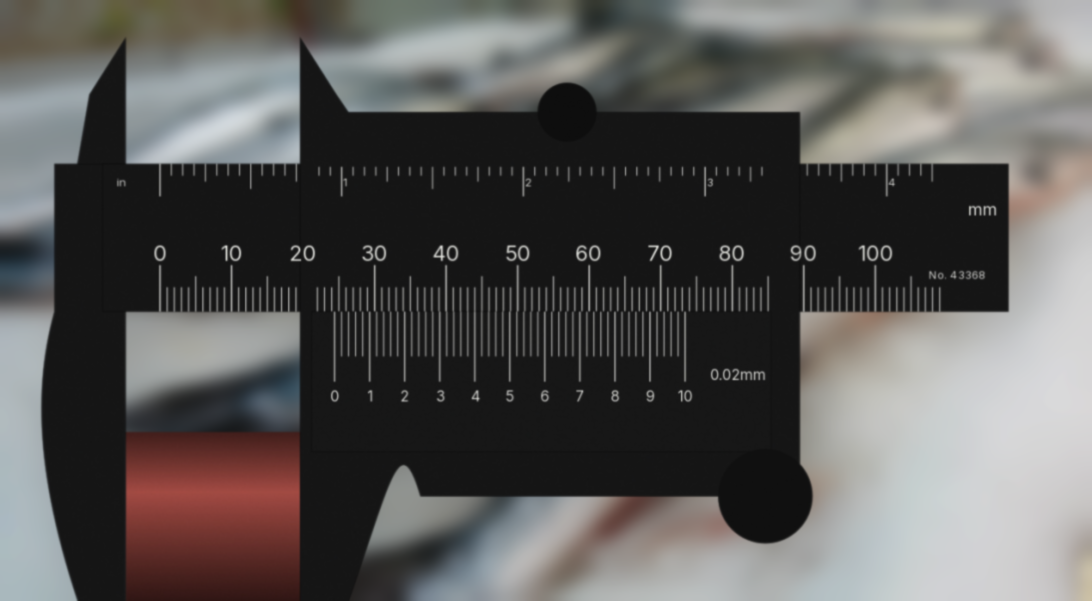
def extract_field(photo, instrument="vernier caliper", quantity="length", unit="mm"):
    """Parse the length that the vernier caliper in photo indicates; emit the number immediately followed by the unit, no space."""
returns 24.4mm
